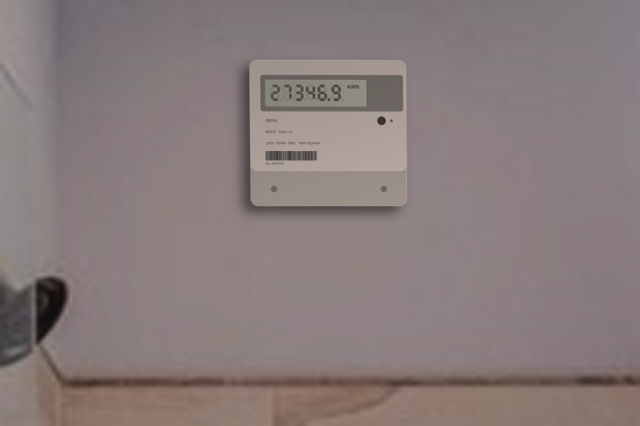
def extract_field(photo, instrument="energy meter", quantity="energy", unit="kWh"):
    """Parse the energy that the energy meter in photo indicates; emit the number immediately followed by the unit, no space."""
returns 27346.9kWh
